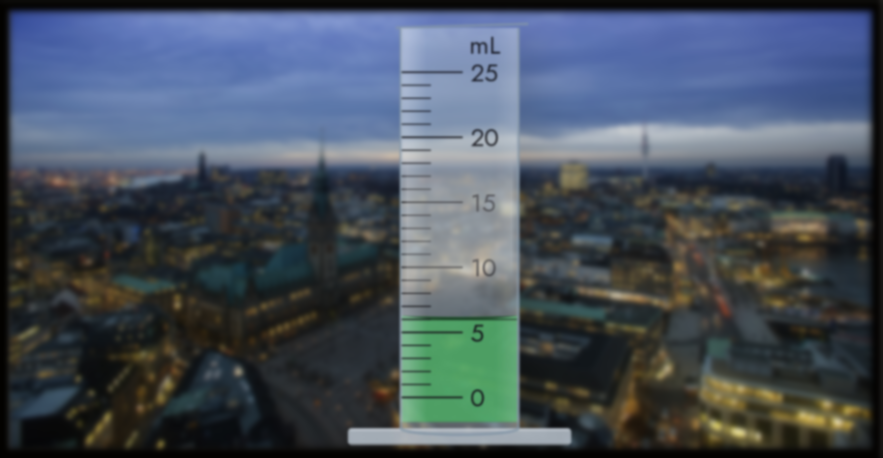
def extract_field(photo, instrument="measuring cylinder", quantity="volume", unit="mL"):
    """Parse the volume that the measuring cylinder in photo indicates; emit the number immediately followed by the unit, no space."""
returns 6mL
